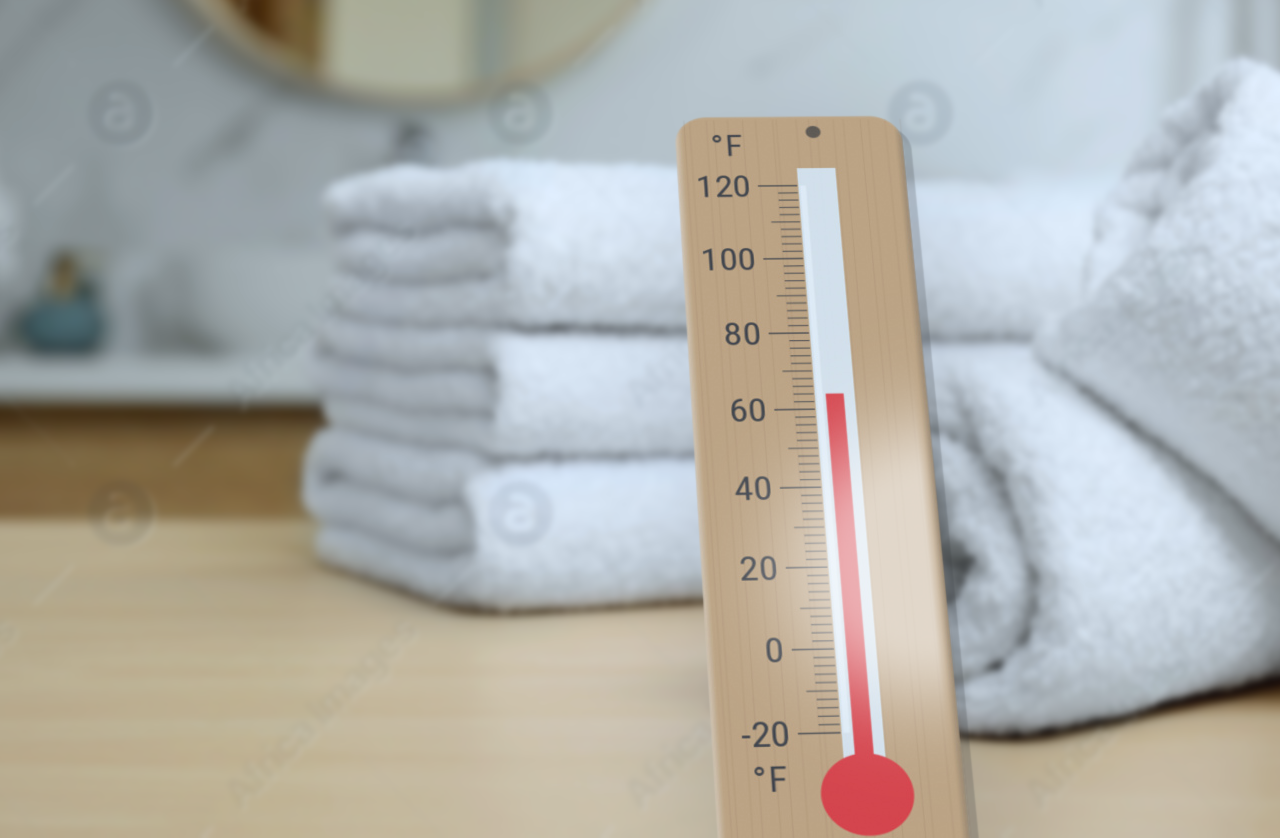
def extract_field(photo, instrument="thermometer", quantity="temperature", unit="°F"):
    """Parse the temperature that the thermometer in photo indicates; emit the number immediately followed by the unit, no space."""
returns 64°F
